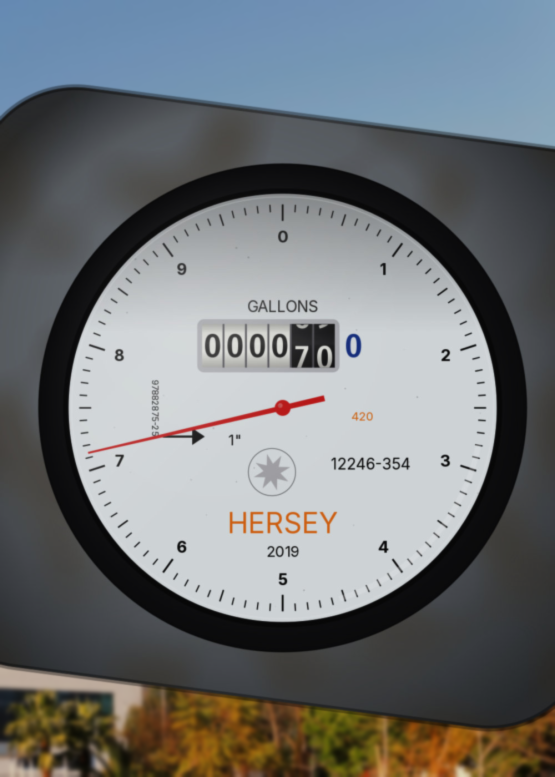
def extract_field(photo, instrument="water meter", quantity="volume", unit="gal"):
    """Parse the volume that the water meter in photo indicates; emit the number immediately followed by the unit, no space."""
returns 697.1gal
